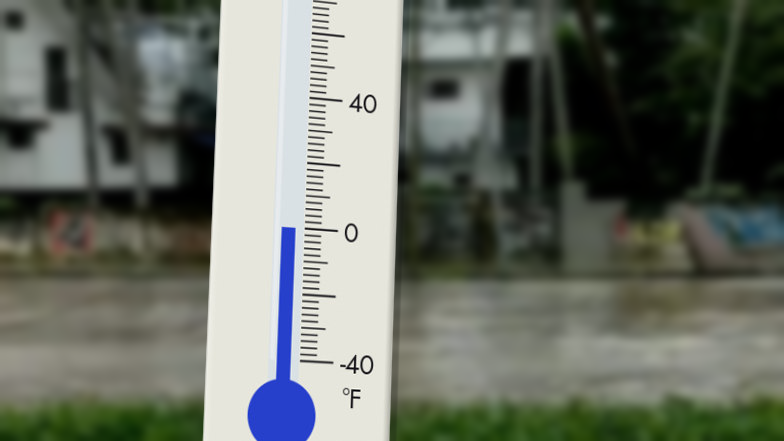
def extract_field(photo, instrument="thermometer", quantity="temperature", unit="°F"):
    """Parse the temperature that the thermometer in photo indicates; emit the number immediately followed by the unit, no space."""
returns 0°F
